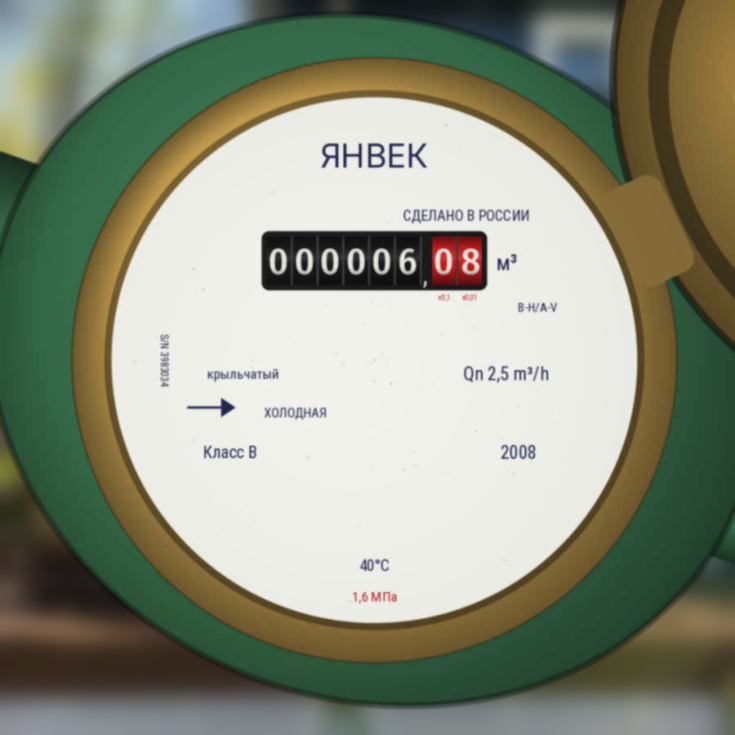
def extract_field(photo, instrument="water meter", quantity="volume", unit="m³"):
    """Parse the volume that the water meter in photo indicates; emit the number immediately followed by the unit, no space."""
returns 6.08m³
